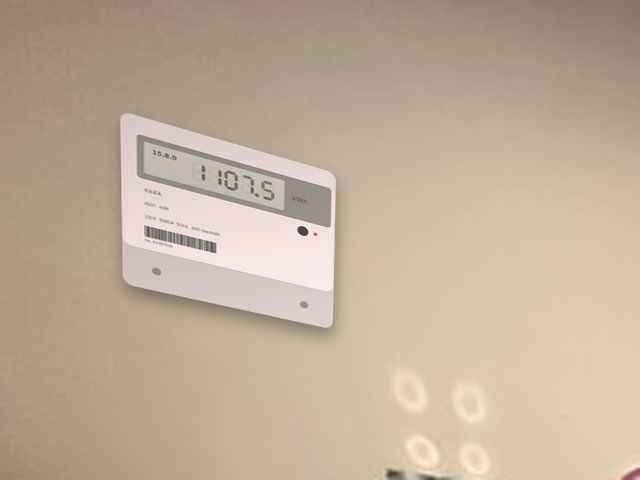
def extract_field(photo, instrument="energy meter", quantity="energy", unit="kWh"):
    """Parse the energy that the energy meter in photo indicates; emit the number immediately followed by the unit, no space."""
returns 1107.5kWh
